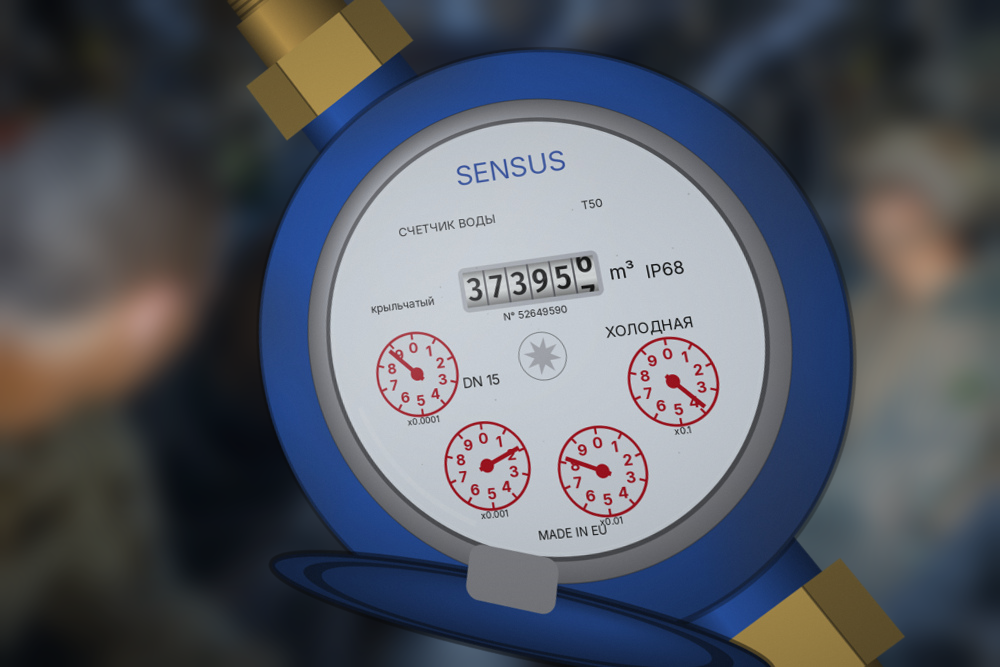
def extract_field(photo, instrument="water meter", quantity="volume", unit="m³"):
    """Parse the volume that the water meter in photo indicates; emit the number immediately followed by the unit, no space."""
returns 373956.3818m³
